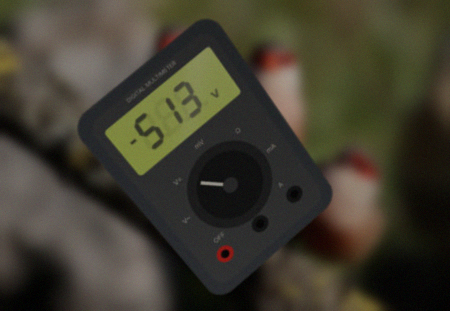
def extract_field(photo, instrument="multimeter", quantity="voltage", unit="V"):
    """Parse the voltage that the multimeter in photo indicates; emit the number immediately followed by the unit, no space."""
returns -513V
